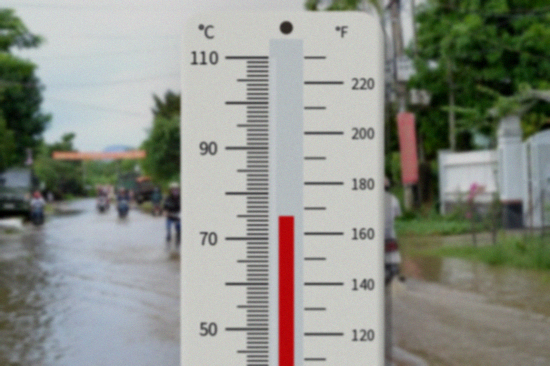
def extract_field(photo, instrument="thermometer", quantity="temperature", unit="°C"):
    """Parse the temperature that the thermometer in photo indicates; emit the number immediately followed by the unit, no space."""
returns 75°C
